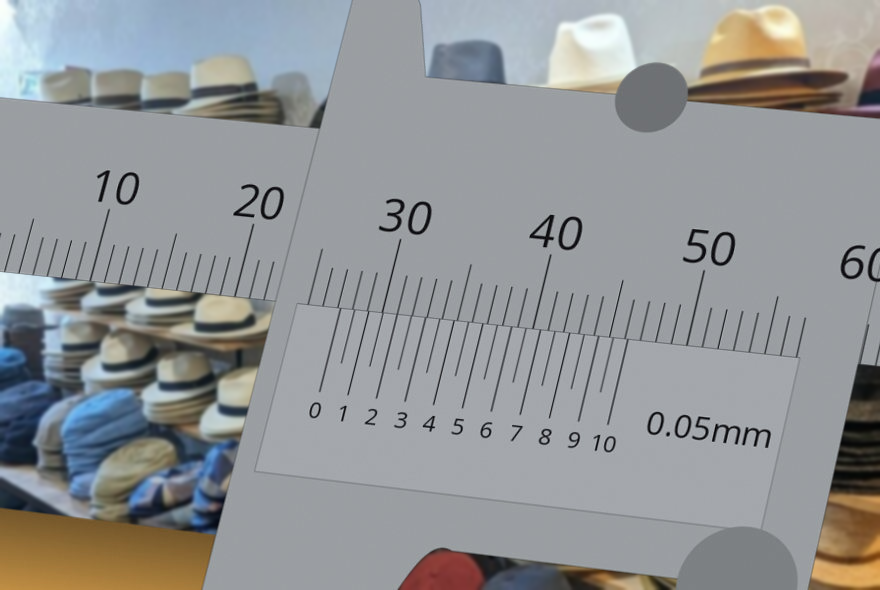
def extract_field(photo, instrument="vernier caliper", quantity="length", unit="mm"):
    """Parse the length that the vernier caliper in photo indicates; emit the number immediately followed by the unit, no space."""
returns 27.2mm
